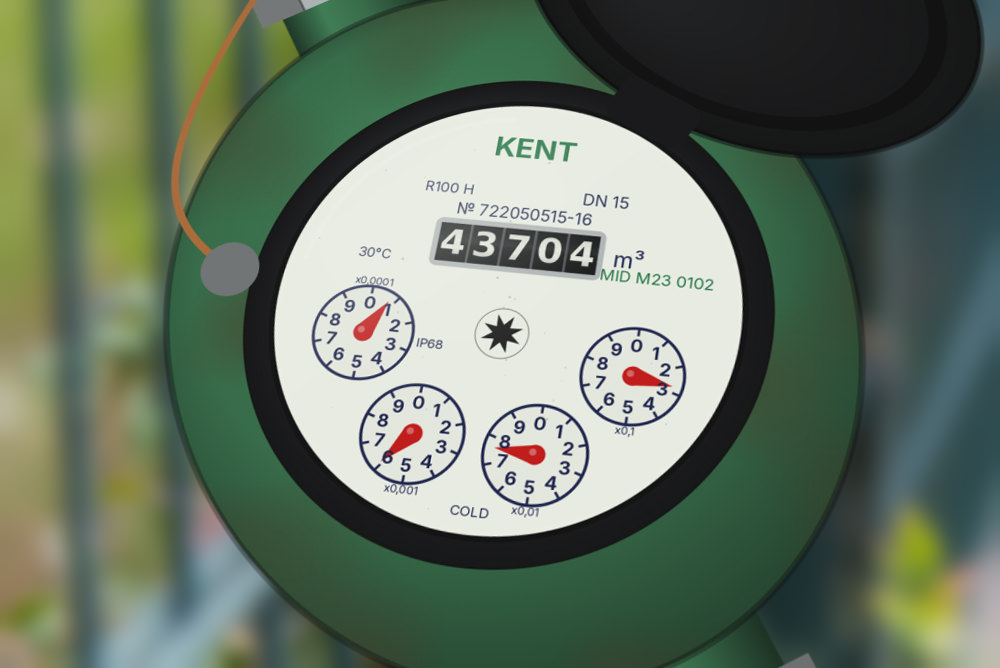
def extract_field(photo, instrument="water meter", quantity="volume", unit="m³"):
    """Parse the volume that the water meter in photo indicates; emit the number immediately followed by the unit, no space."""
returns 43704.2760m³
